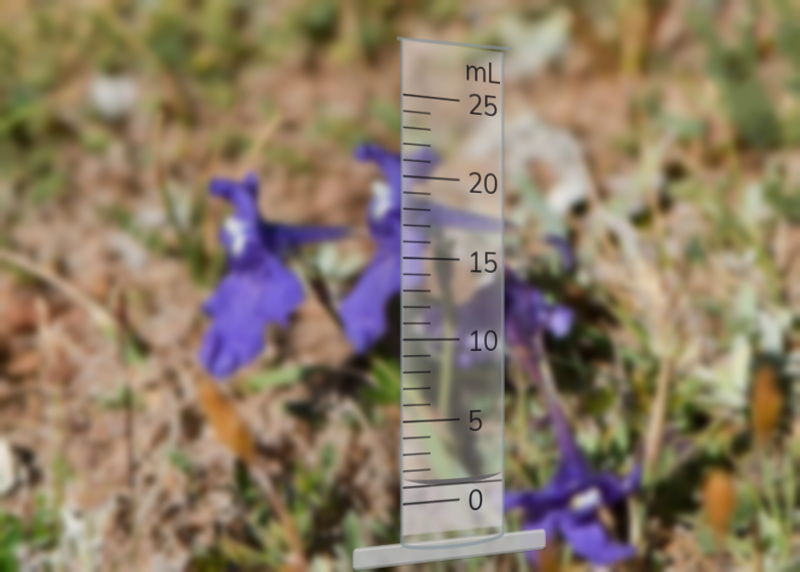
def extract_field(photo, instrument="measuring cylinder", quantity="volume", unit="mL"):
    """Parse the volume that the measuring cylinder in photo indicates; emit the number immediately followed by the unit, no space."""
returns 1mL
